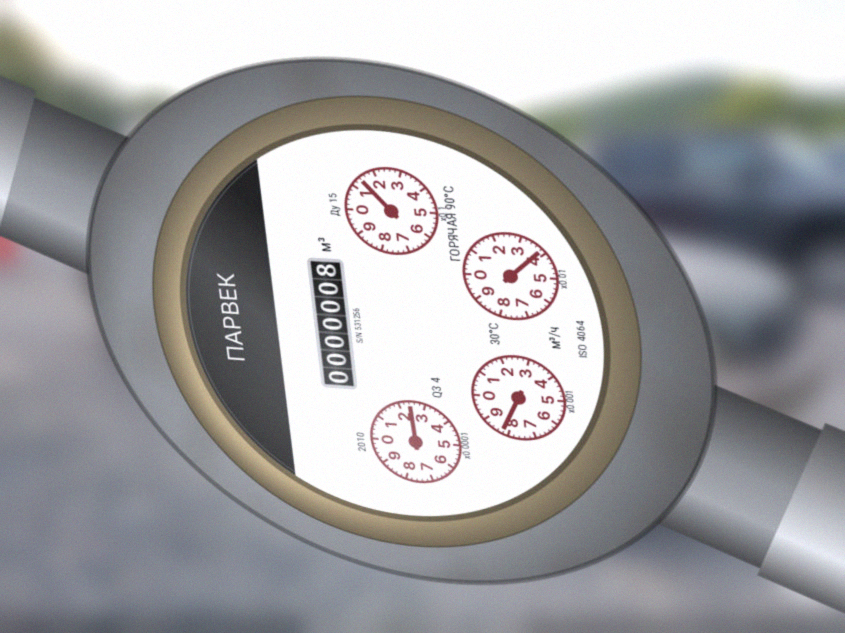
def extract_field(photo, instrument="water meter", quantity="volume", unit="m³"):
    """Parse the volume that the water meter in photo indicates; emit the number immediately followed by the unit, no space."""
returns 8.1382m³
